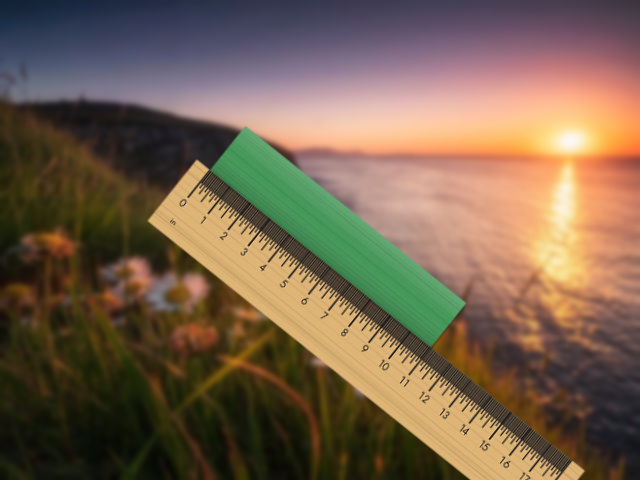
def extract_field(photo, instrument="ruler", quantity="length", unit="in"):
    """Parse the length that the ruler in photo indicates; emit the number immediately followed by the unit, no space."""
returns 11in
